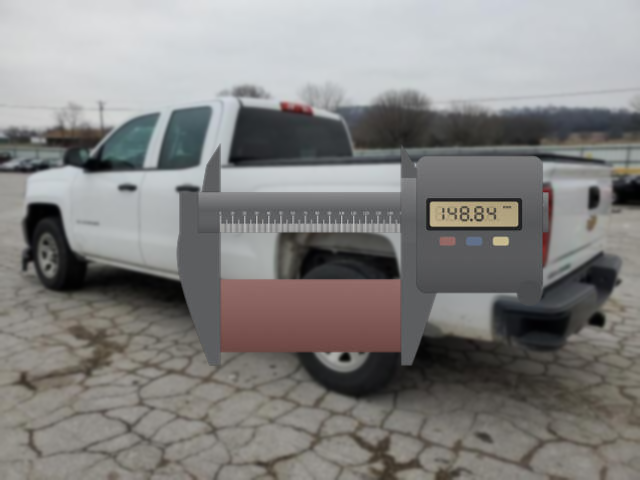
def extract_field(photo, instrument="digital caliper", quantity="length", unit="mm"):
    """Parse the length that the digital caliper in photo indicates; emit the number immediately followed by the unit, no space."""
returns 148.84mm
